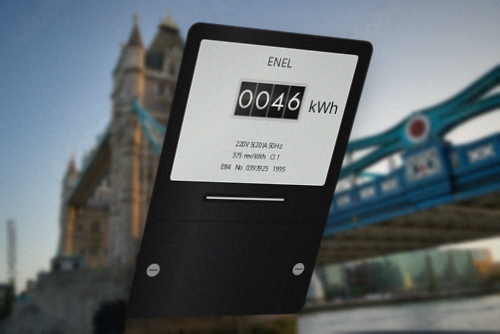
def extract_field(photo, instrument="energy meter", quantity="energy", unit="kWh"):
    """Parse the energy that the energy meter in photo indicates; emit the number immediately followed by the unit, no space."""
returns 46kWh
